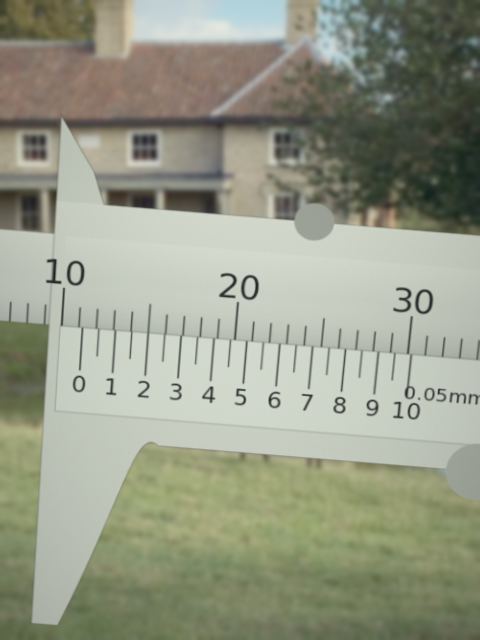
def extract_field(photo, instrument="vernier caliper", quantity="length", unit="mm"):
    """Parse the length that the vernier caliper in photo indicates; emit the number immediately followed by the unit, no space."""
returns 11.2mm
